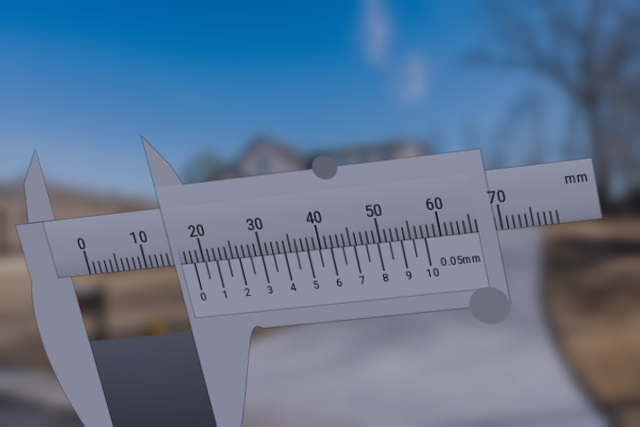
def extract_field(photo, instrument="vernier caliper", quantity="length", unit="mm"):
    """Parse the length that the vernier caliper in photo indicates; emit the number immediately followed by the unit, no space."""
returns 18.4mm
